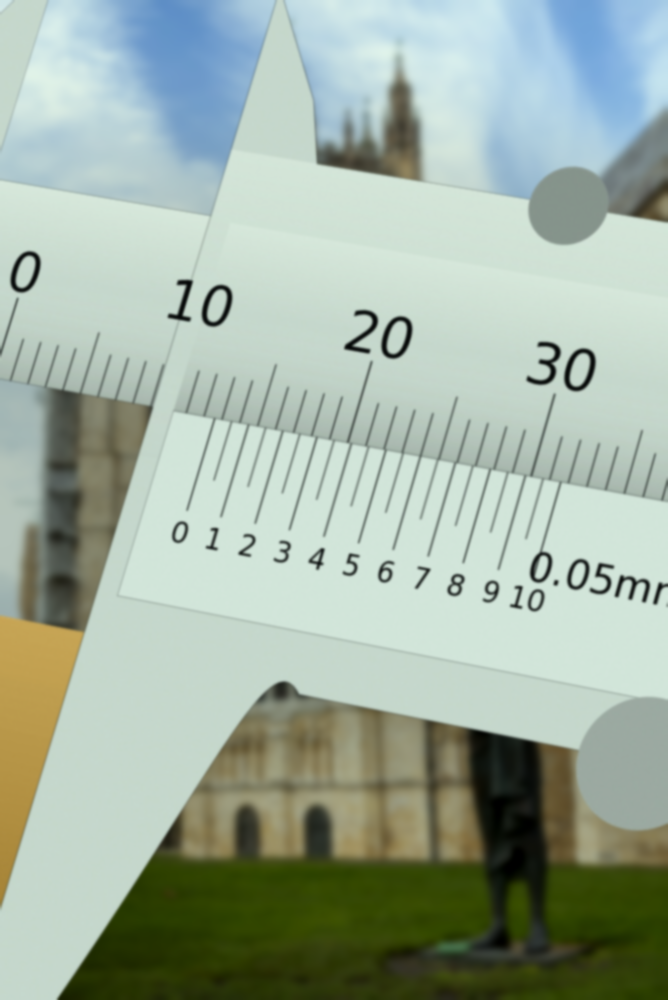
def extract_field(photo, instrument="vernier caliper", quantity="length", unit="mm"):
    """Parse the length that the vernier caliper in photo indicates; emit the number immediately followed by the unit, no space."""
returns 12.6mm
